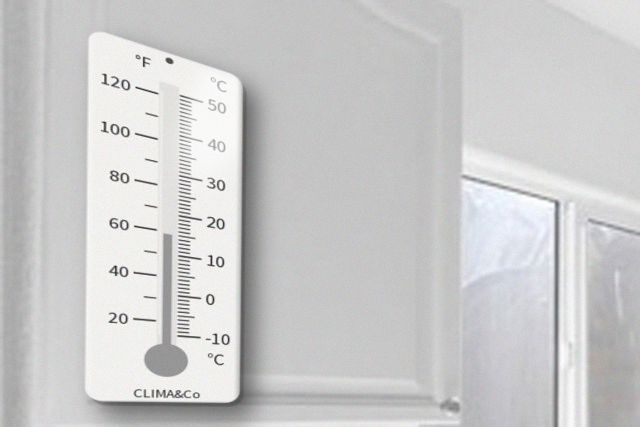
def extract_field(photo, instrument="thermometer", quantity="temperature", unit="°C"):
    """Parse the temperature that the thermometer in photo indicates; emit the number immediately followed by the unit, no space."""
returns 15°C
